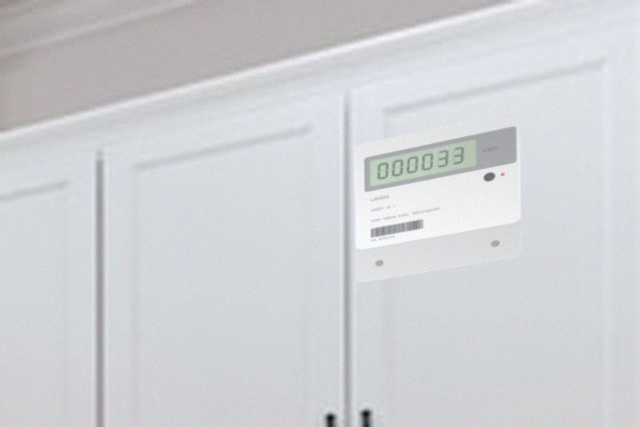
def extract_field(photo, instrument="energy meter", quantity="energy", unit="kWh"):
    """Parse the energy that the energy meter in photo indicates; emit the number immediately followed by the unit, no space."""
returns 33kWh
